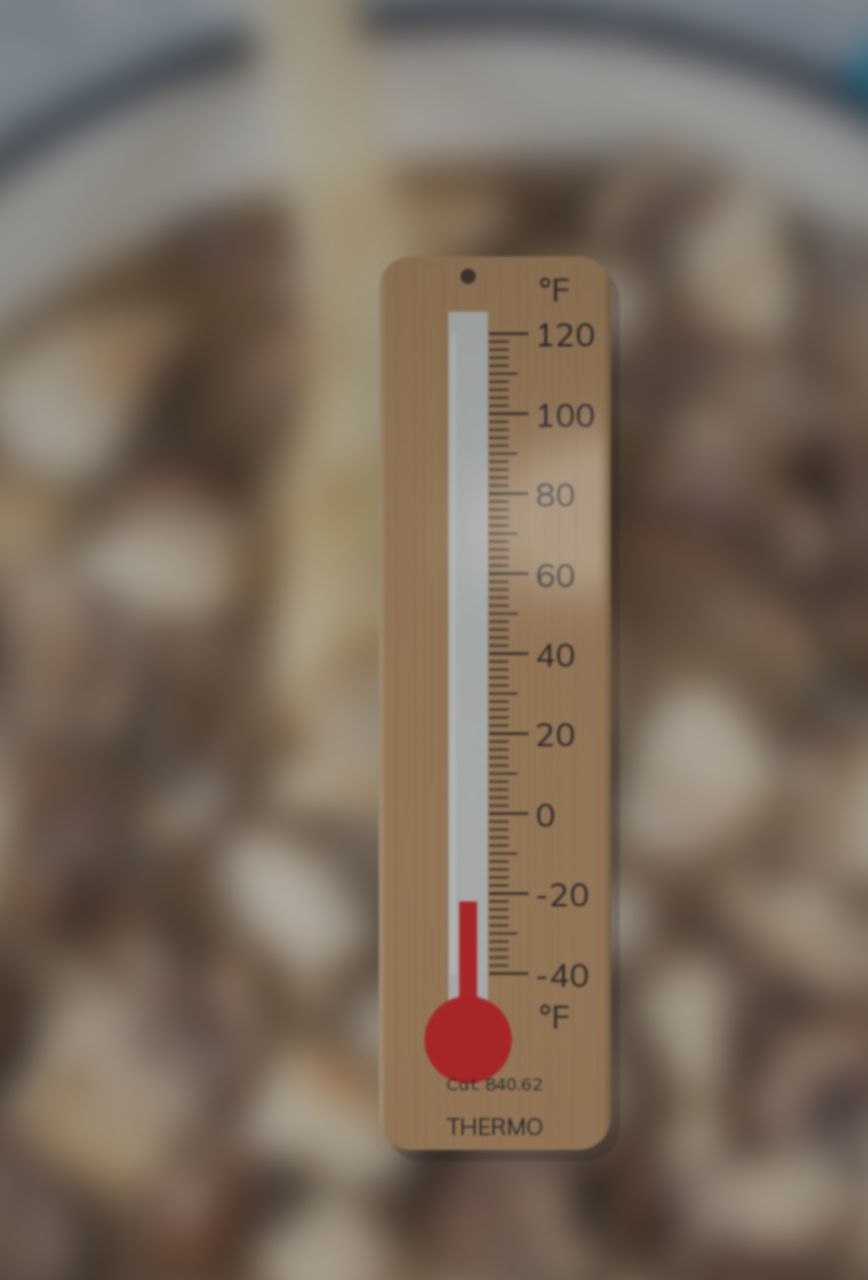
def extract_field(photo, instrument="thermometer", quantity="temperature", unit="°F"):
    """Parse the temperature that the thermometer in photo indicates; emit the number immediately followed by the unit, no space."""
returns -22°F
